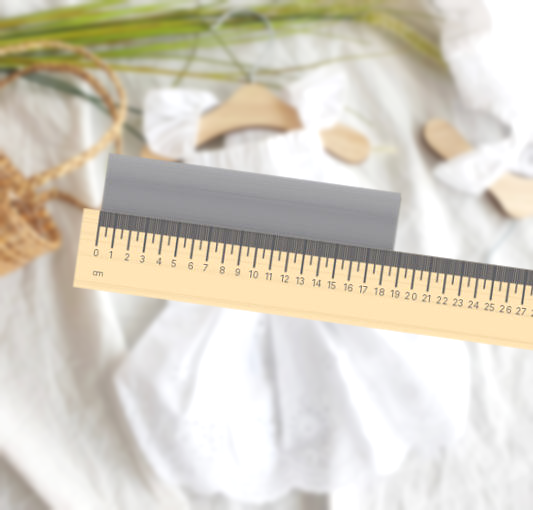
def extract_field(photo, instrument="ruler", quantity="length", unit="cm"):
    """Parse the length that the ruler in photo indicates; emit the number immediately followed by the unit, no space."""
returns 18.5cm
